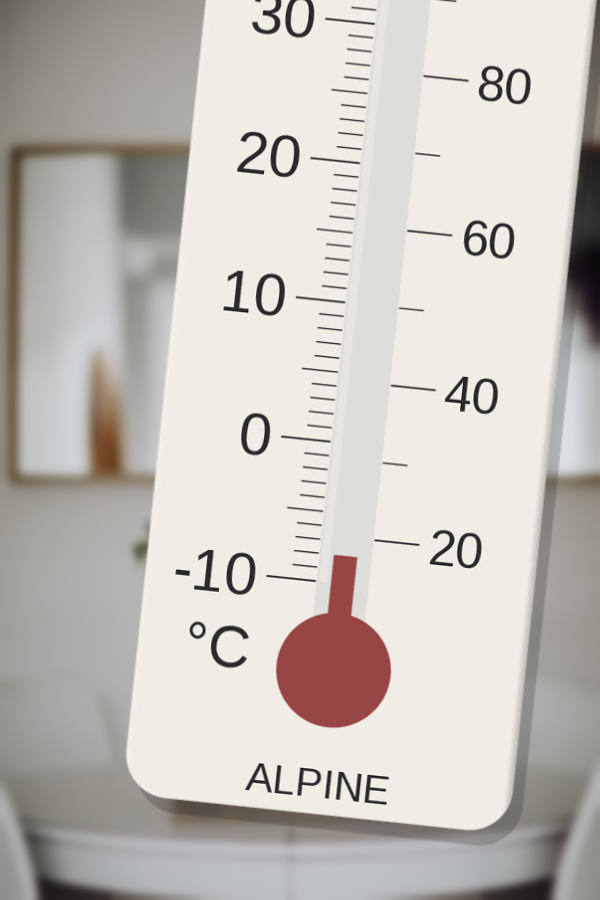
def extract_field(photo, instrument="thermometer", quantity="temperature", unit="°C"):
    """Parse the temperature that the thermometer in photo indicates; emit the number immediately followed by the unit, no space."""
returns -8°C
